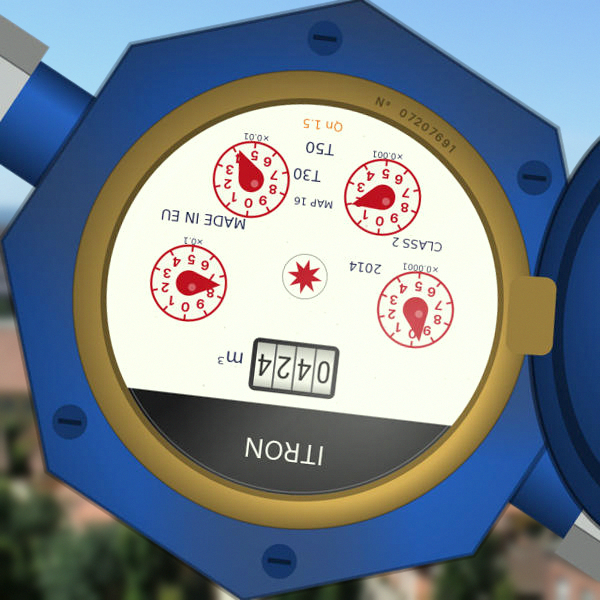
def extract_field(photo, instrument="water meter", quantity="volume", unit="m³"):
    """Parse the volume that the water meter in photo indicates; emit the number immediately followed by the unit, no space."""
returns 424.7419m³
